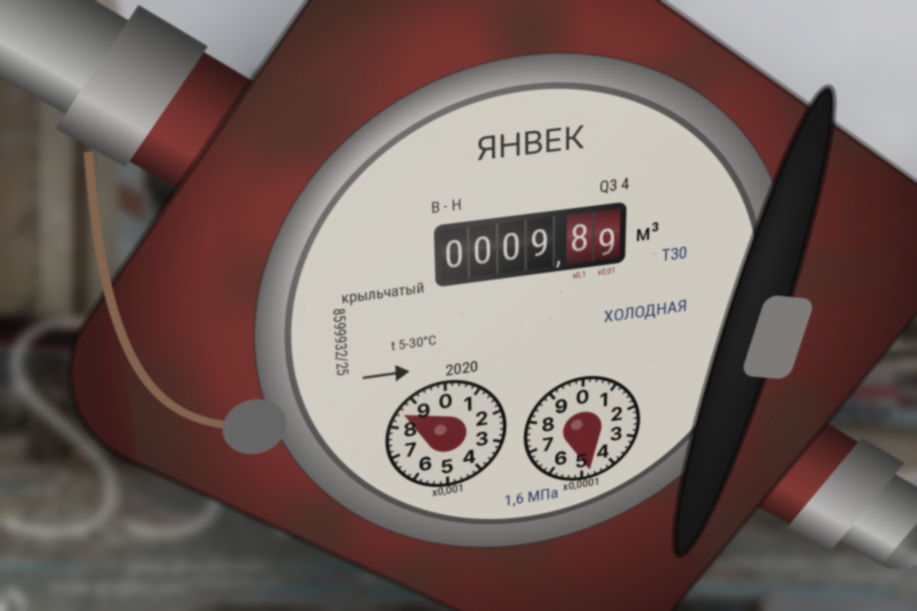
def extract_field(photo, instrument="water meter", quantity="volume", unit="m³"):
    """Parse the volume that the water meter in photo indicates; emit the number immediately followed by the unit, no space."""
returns 9.8884m³
